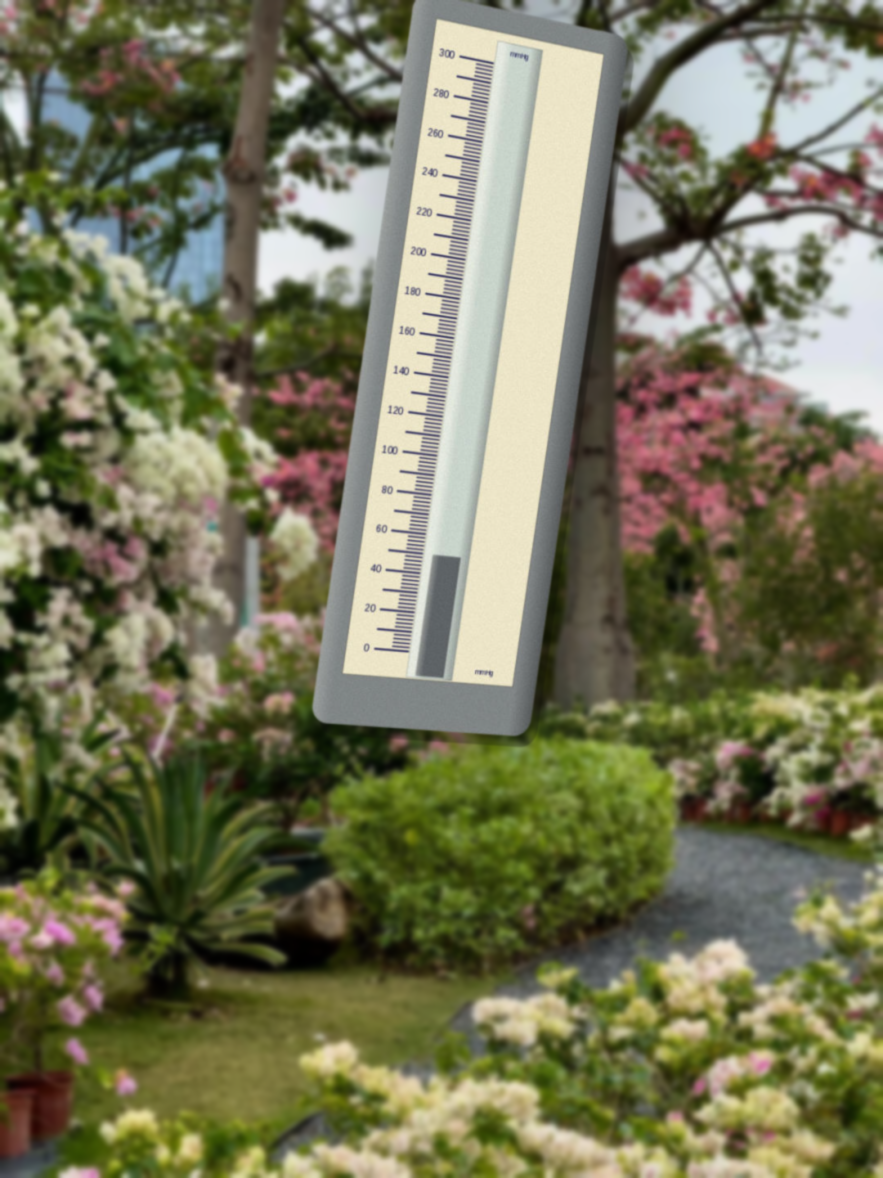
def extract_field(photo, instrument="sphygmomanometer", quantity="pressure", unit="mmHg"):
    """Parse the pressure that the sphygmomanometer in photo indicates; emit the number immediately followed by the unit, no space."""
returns 50mmHg
